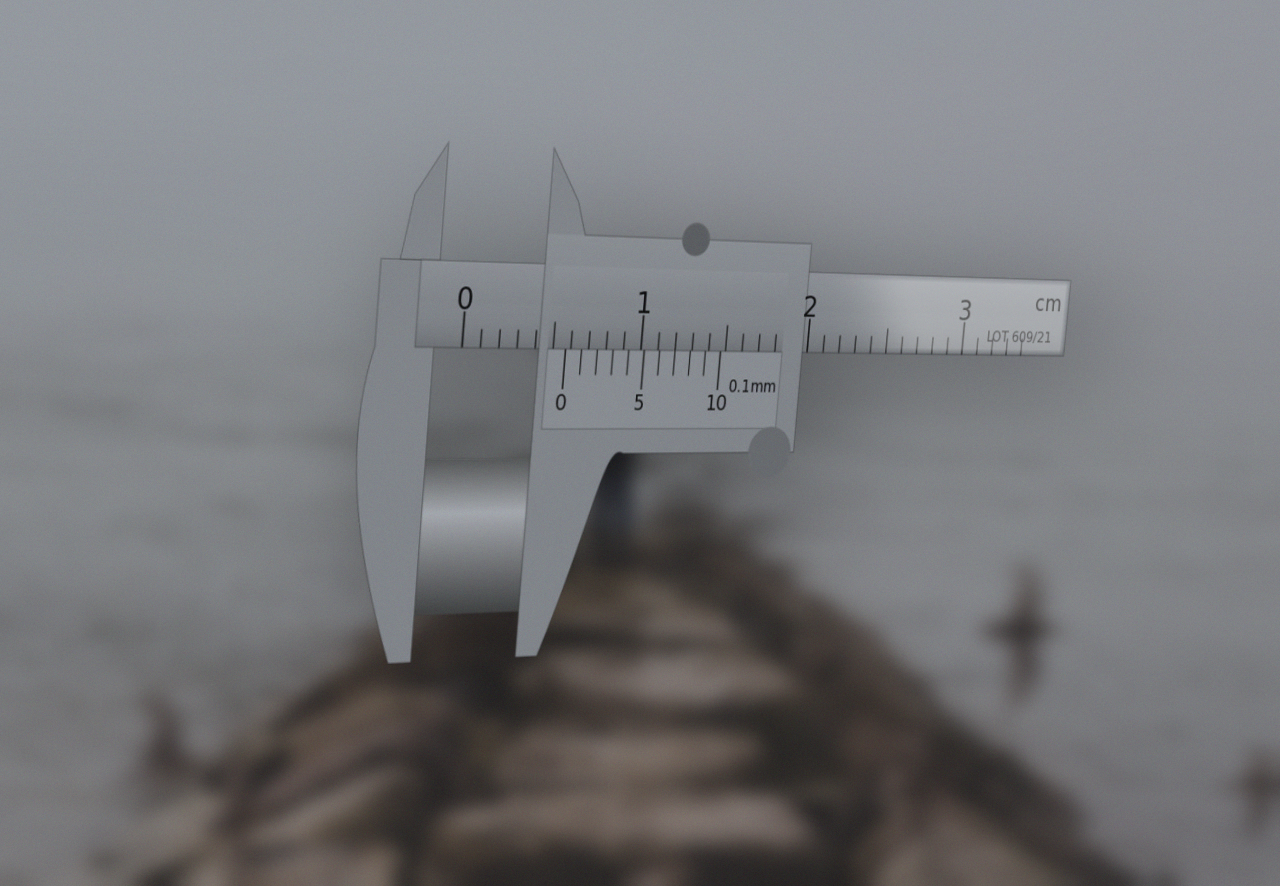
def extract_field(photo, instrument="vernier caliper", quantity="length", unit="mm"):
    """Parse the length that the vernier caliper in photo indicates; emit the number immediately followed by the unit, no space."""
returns 5.7mm
